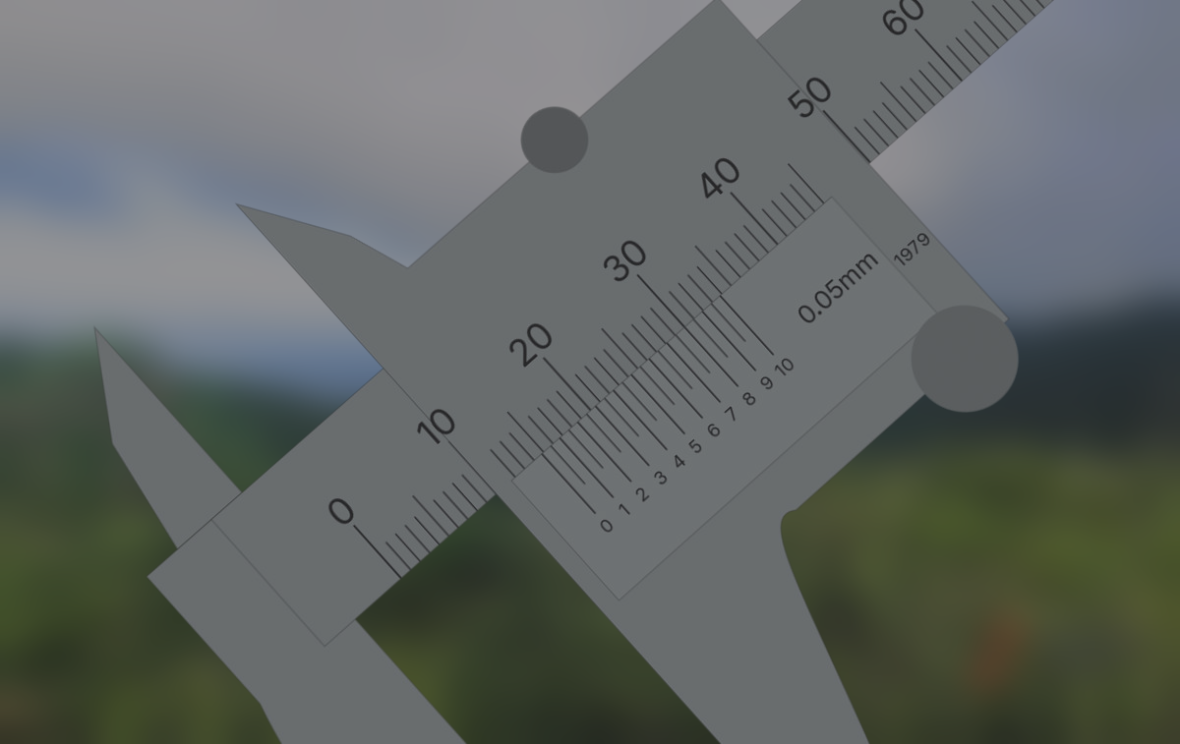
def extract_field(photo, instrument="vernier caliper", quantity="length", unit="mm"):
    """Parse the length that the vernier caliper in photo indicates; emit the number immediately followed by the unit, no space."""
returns 14.8mm
